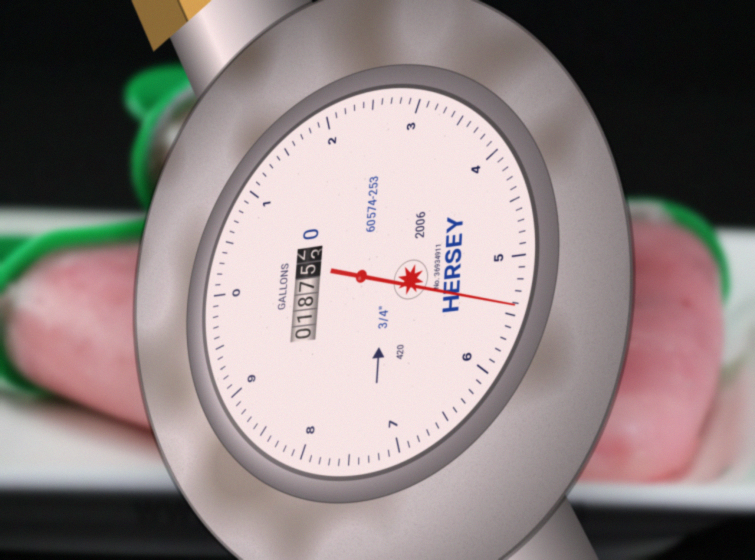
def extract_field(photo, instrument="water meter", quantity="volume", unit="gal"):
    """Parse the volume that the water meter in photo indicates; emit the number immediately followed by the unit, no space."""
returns 187525.4gal
